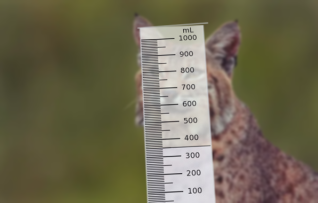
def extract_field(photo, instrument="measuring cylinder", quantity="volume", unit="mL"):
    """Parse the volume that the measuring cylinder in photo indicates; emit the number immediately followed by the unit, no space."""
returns 350mL
